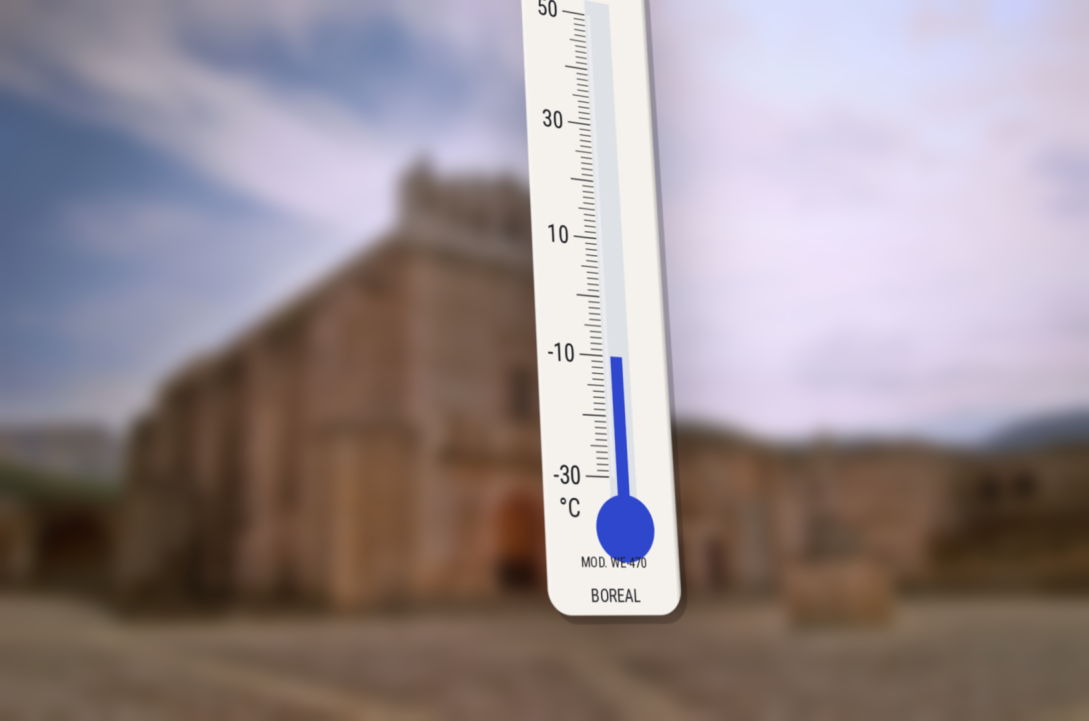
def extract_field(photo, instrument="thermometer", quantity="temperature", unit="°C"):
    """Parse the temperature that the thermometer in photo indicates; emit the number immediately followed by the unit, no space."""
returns -10°C
